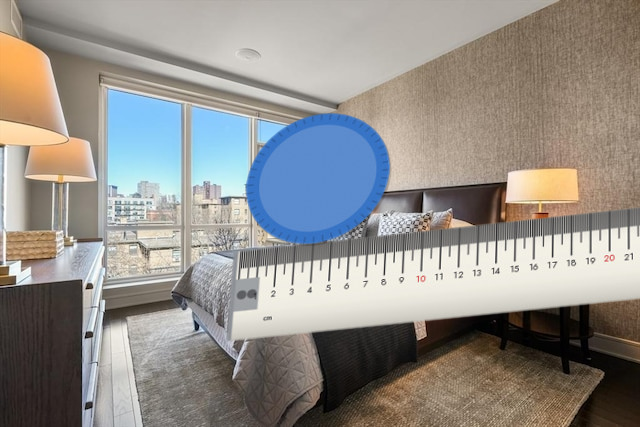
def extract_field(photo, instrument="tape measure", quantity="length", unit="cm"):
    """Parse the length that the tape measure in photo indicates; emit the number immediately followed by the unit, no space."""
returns 8cm
